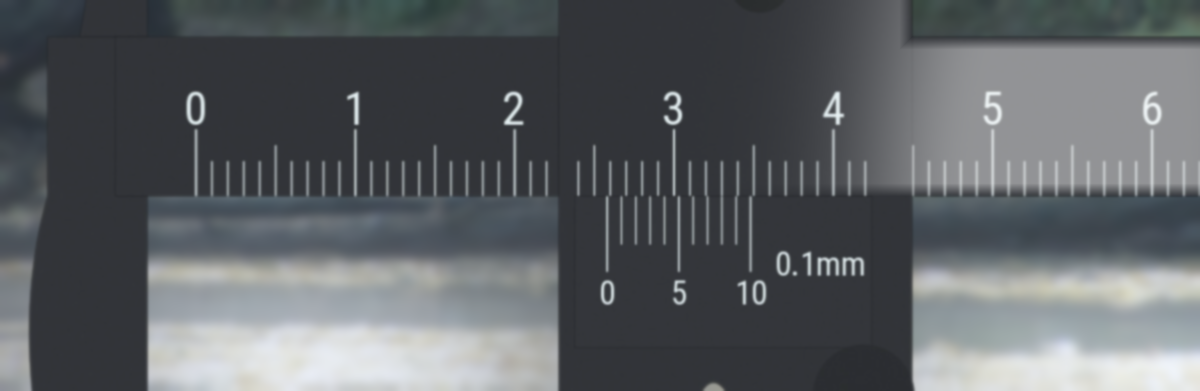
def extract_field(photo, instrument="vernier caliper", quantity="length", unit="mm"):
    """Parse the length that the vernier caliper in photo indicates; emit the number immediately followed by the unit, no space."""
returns 25.8mm
